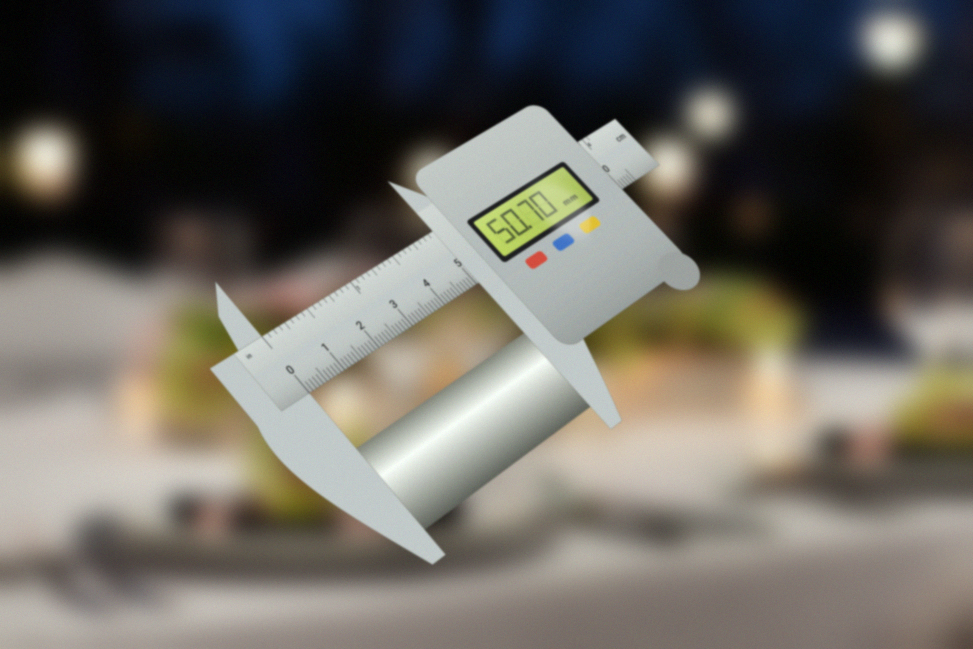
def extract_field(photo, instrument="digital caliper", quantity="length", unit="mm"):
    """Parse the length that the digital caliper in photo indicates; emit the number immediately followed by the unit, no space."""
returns 50.70mm
